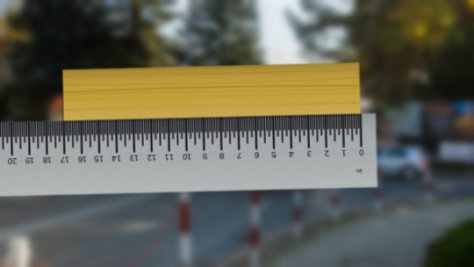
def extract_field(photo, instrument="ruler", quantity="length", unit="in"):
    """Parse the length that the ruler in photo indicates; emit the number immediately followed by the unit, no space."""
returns 17in
